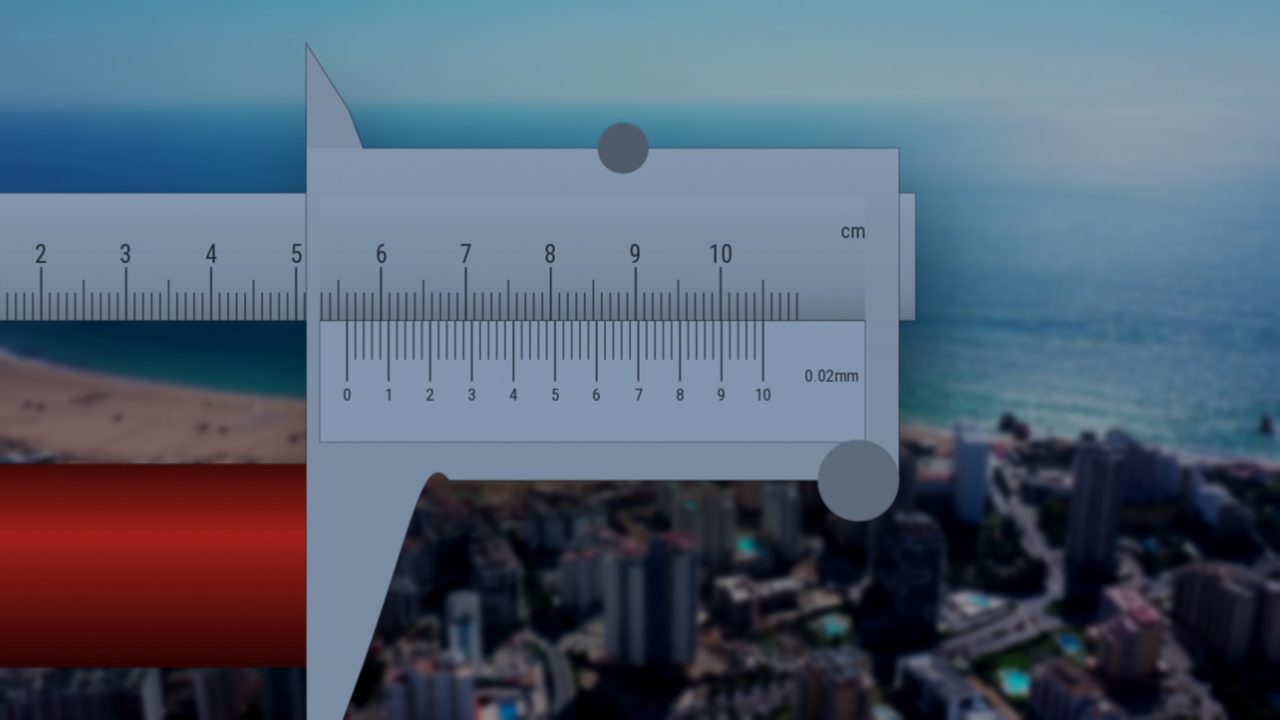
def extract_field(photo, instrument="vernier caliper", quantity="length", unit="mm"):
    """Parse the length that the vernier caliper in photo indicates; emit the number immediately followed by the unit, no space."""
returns 56.0mm
